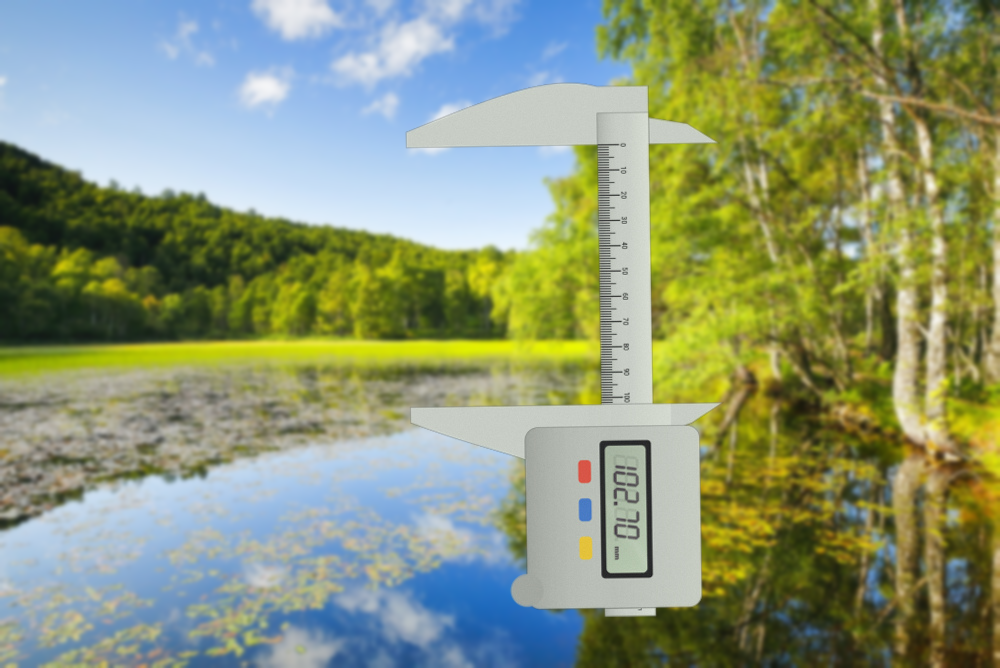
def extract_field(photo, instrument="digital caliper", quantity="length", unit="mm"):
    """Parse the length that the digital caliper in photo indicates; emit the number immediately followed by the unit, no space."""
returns 102.70mm
